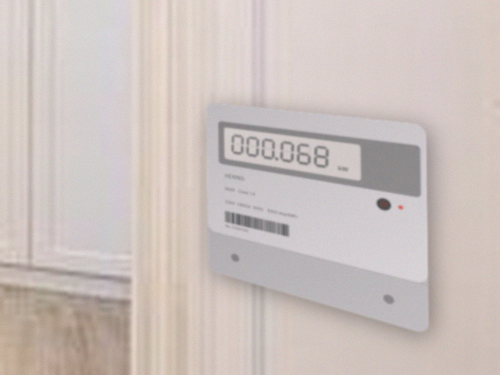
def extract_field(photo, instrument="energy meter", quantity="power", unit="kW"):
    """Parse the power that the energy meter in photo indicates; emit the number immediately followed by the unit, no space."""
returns 0.068kW
